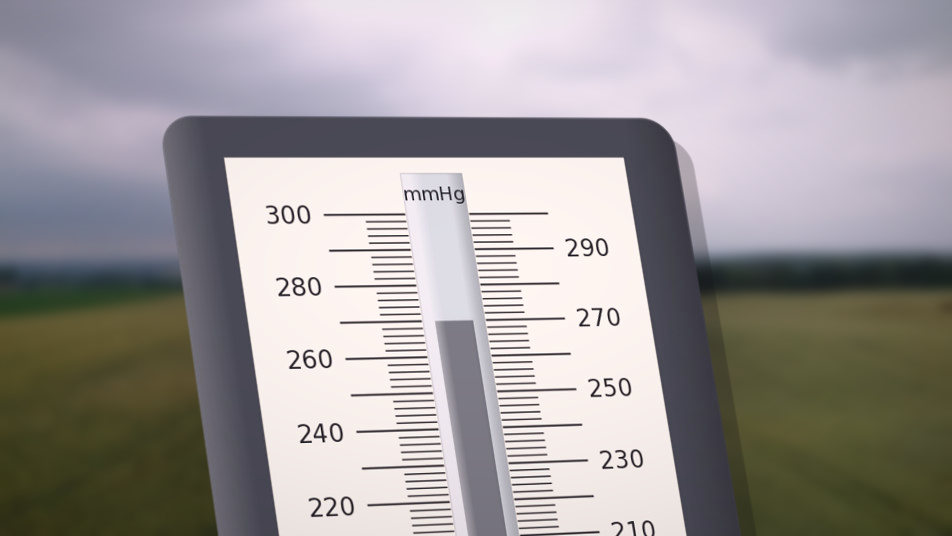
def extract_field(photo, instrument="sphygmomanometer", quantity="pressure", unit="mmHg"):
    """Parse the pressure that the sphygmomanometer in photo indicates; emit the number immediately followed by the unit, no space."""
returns 270mmHg
